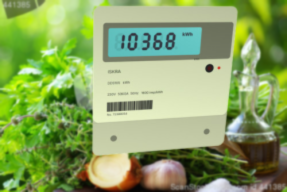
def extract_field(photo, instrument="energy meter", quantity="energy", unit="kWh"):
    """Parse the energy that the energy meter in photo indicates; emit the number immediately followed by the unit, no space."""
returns 10368kWh
